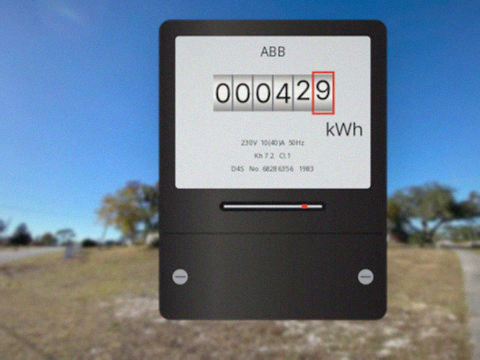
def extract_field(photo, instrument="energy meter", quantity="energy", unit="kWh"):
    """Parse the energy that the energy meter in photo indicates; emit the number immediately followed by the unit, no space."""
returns 42.9kWh
